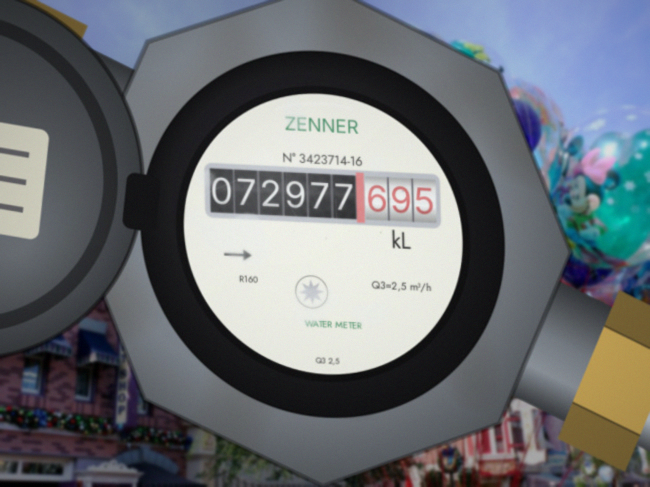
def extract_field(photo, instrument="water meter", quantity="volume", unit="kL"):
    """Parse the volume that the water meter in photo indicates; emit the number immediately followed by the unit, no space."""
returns 72977.695kL
